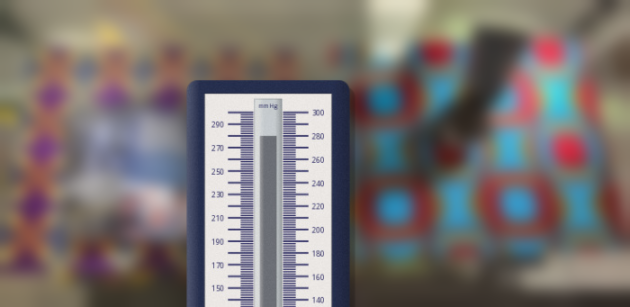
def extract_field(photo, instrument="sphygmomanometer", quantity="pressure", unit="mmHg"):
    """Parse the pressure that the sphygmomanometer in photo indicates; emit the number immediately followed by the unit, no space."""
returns 280mmHg
